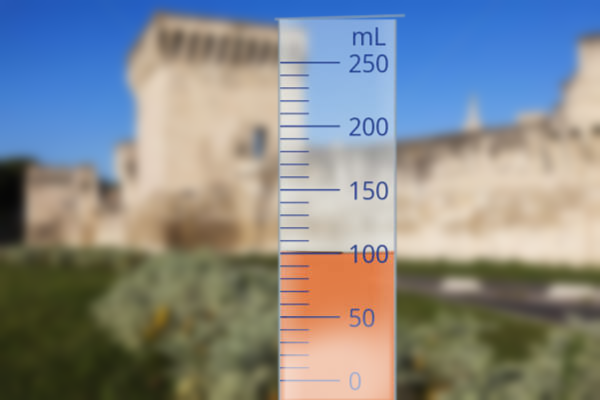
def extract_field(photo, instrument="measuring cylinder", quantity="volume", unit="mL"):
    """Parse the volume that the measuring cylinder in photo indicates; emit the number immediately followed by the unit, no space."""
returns 100mL
